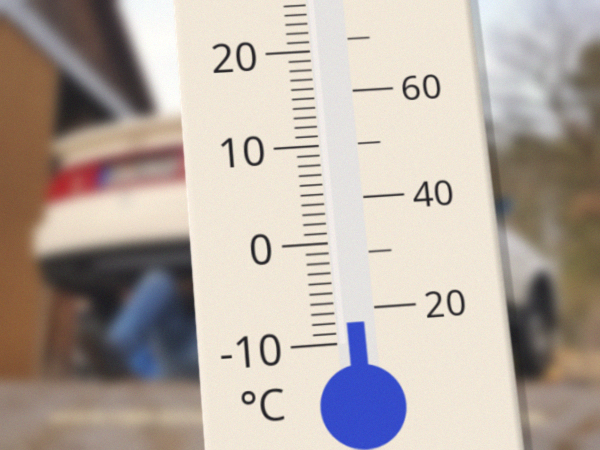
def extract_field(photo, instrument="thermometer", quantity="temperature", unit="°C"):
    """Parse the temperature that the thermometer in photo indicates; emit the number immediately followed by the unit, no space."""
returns -8°C
